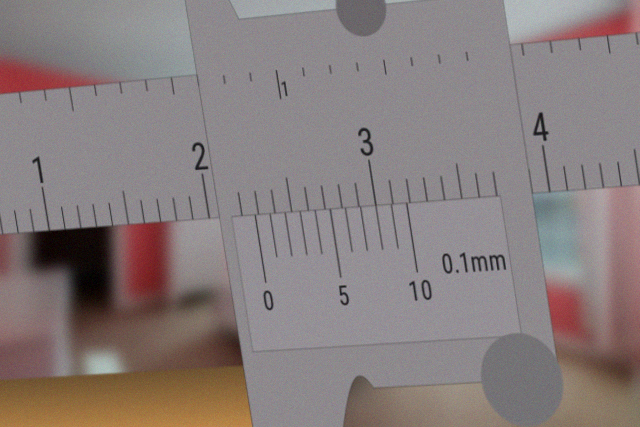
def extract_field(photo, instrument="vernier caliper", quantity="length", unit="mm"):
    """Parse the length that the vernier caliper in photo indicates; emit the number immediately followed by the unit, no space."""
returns 22.8mm
